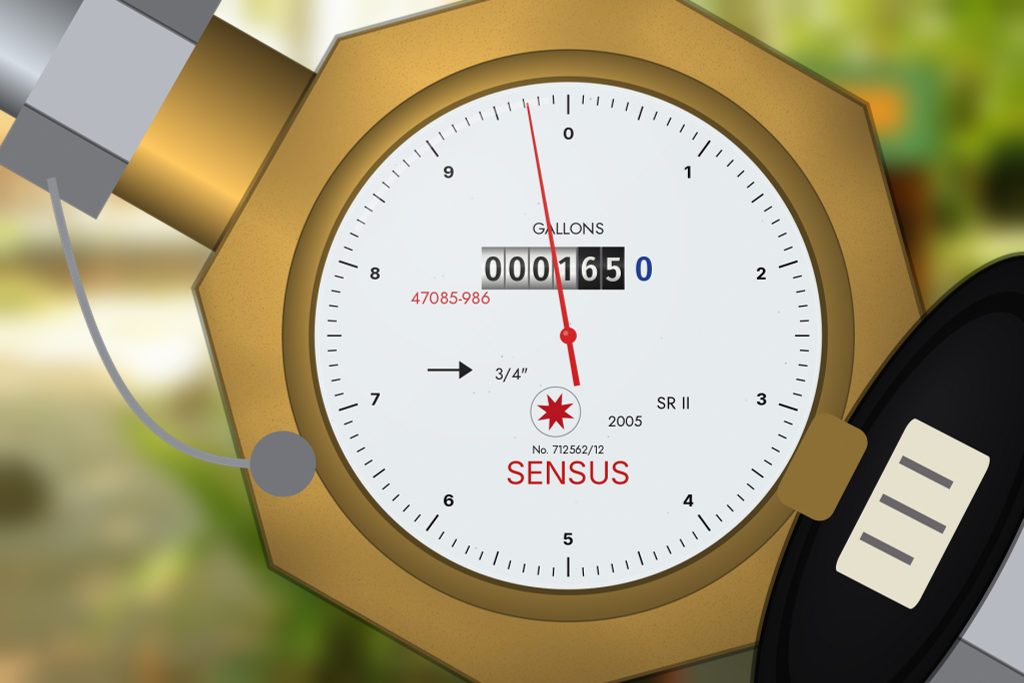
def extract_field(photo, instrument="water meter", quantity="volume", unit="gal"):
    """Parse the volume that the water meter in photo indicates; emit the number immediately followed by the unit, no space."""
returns 1649.7gal
